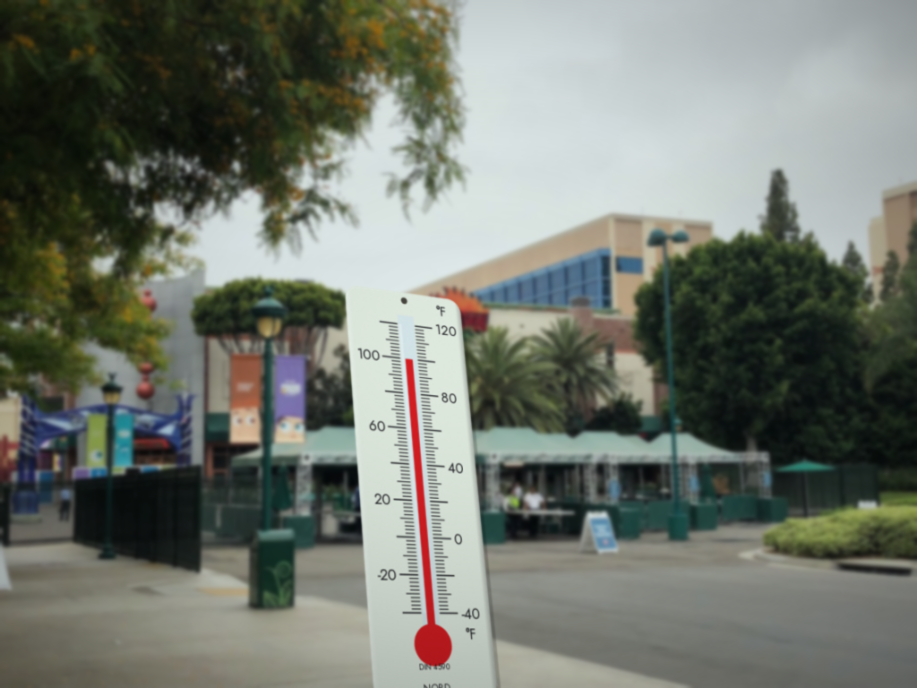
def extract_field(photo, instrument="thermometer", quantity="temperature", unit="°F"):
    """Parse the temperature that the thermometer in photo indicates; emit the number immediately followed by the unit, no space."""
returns 100°F
